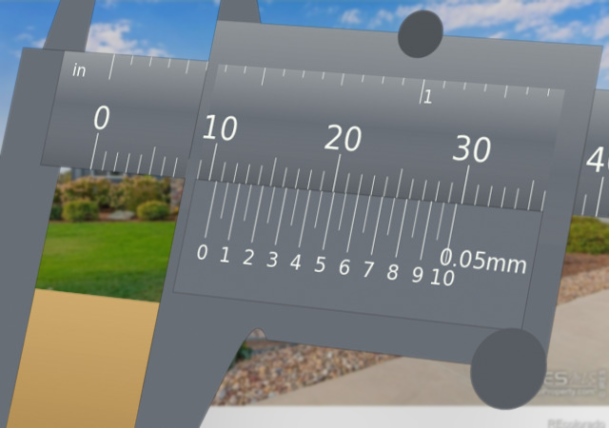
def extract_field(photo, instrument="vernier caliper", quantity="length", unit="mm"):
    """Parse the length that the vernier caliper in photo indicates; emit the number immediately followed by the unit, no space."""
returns 10.6mm
